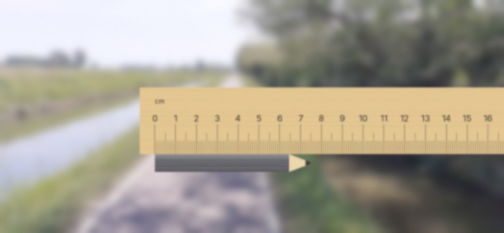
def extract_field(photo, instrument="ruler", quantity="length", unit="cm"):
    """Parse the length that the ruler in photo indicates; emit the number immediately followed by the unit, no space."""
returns 7.5cm
